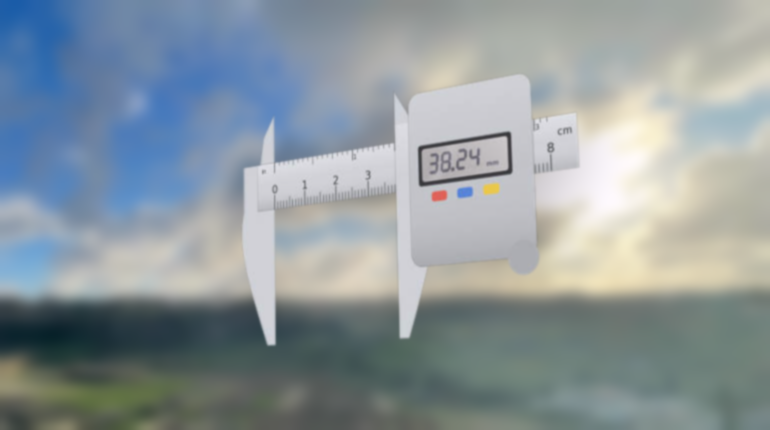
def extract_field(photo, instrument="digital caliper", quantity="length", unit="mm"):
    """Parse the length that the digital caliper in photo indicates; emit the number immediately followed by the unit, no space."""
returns 38.24mm
